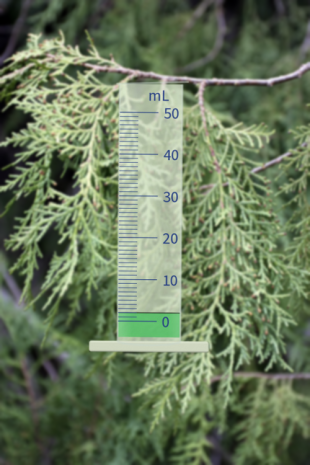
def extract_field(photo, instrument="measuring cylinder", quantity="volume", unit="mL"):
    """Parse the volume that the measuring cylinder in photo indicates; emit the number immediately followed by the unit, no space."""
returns 2mL
